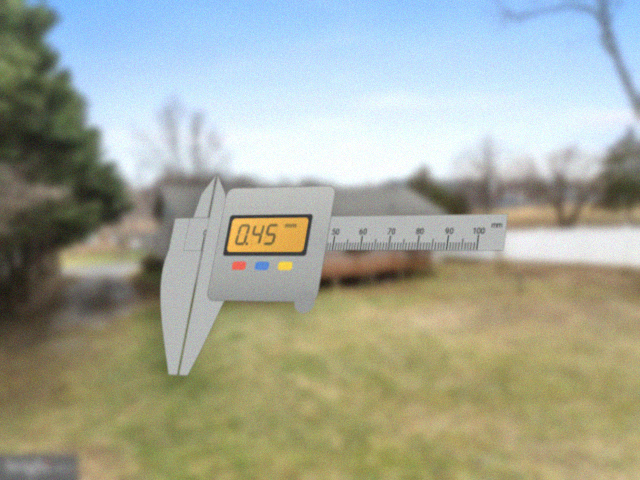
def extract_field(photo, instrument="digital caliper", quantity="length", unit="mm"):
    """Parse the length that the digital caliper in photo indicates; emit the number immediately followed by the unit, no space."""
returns 0.45mm
